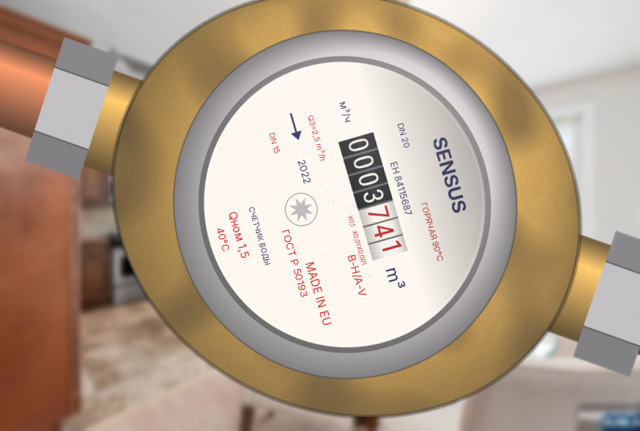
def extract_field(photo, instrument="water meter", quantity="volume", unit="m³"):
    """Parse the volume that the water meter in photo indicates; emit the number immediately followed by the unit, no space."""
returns 3.741m³
